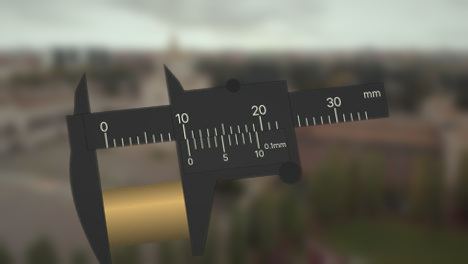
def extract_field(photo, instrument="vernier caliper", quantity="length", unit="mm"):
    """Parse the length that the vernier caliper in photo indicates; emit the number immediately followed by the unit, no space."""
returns 10.2mm
